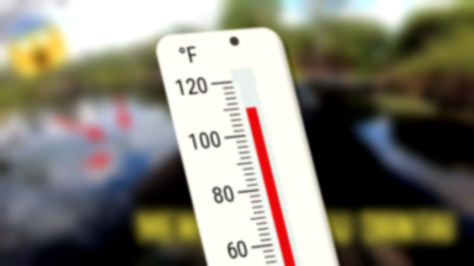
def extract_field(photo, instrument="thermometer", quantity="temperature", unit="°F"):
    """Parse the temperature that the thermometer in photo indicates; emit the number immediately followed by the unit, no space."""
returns 110°F
